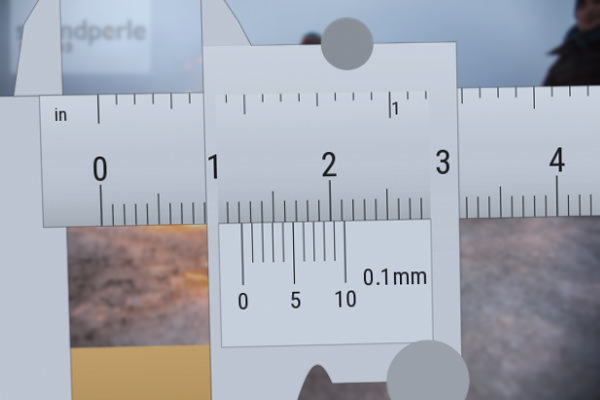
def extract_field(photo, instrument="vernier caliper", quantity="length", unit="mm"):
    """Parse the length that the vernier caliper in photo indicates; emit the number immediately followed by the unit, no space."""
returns 12.2mm
